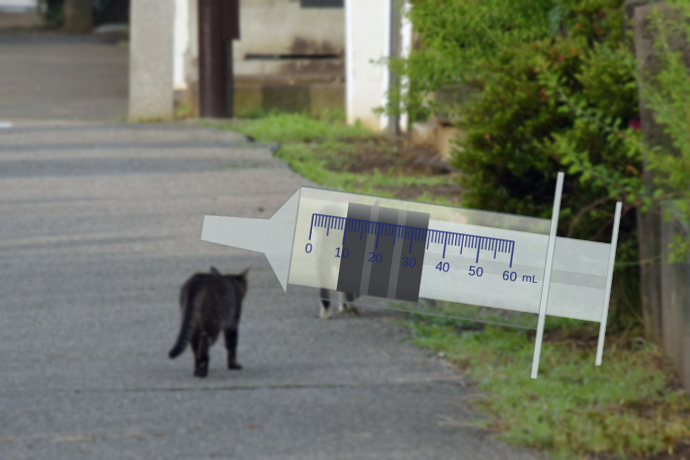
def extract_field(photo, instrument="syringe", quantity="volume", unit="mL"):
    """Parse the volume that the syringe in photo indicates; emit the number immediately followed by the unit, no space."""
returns 10mL
